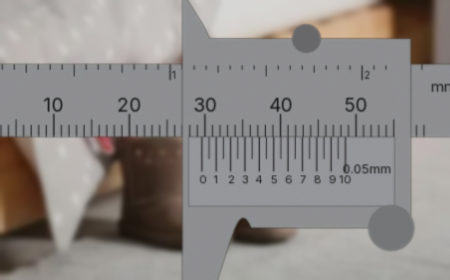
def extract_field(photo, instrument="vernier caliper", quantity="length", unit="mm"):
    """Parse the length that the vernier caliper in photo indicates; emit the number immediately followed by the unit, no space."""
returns 29.6mm
